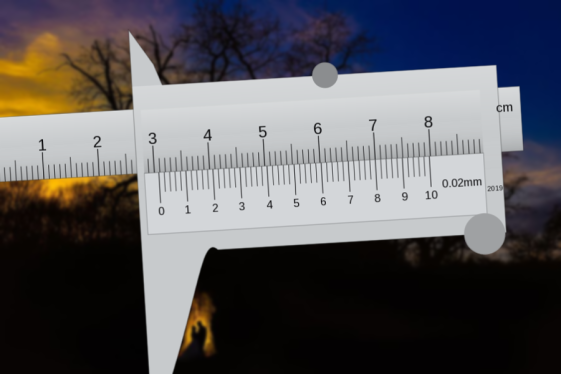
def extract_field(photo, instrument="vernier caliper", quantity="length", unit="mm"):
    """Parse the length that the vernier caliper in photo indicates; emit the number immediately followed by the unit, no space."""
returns 30.8mm
